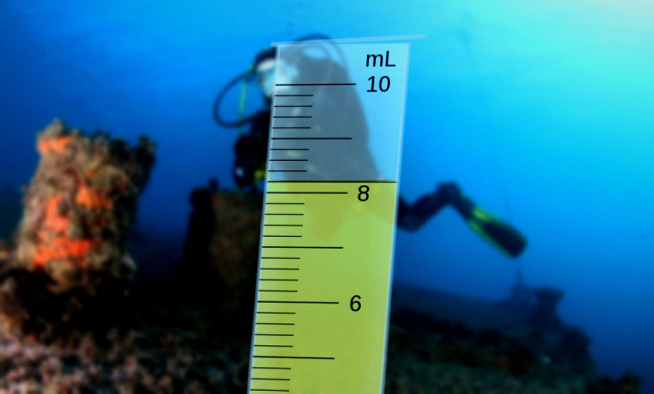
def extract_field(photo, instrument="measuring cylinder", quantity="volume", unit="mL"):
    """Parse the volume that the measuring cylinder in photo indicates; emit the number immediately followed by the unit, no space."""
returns 8.2mL
